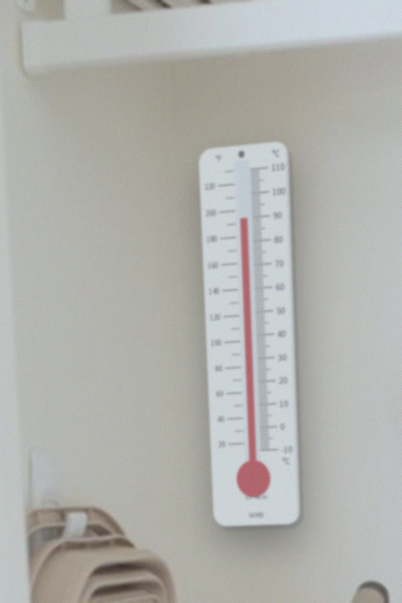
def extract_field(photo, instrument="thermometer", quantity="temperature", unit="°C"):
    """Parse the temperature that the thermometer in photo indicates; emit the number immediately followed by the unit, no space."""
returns 90°C
